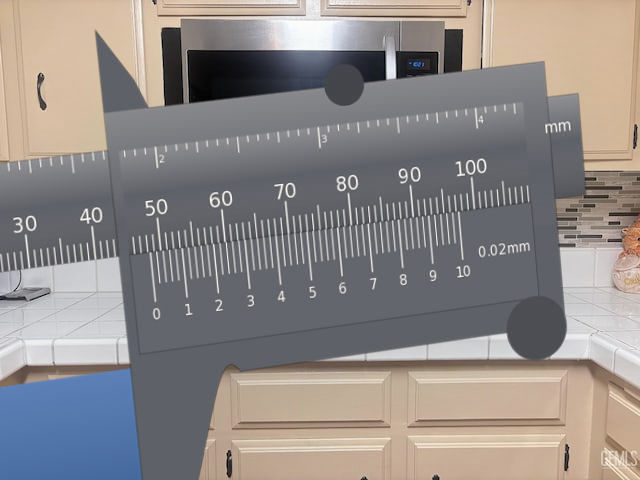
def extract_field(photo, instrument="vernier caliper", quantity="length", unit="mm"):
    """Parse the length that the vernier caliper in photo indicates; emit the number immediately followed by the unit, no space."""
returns 48.4mm
